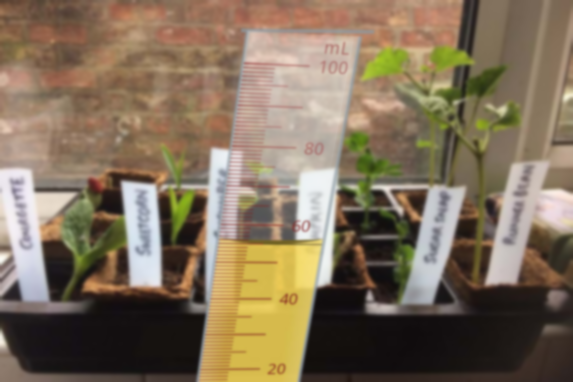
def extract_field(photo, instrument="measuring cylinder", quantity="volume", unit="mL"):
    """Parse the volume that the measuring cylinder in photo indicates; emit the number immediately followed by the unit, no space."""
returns 55mL
